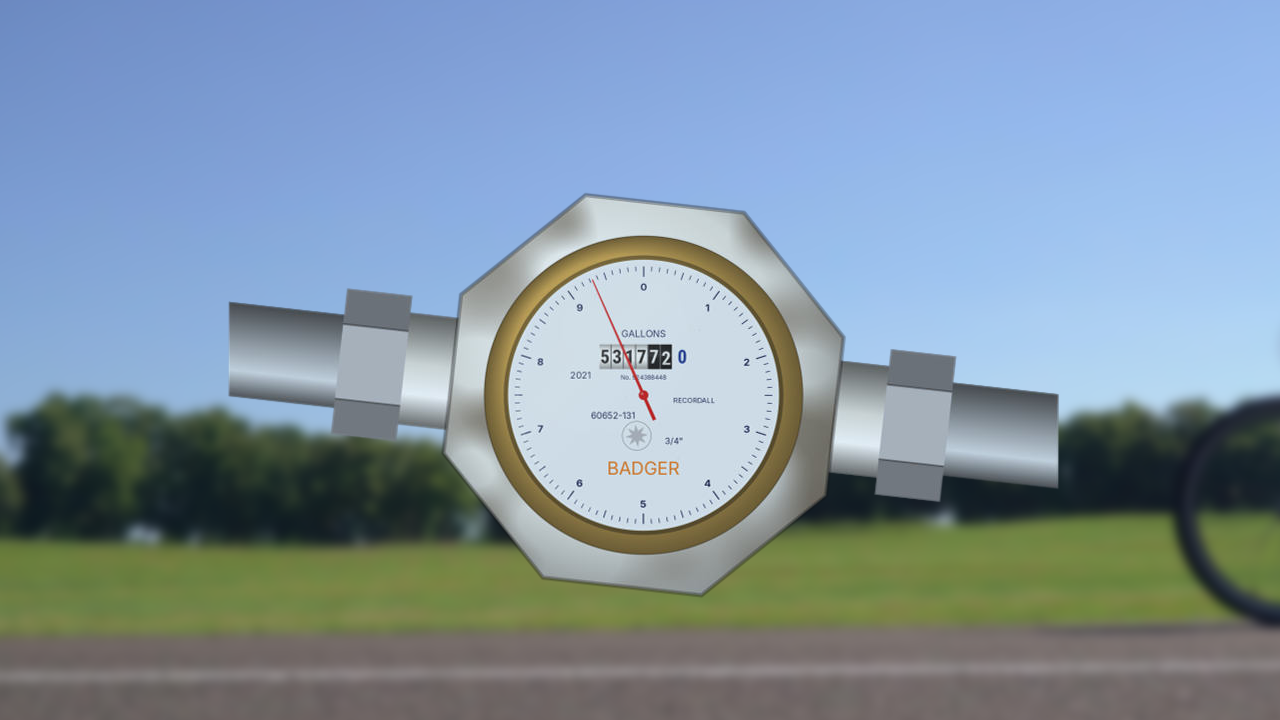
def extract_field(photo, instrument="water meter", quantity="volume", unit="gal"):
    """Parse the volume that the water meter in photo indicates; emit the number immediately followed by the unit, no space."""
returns 5317719.3gal
